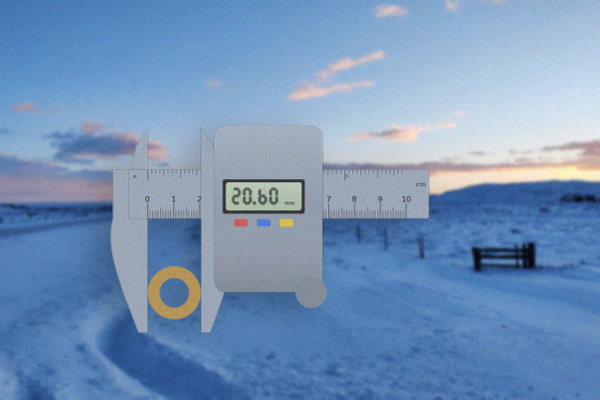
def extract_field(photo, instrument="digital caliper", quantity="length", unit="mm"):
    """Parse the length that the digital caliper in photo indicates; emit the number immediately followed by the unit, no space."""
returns 20.60mm
